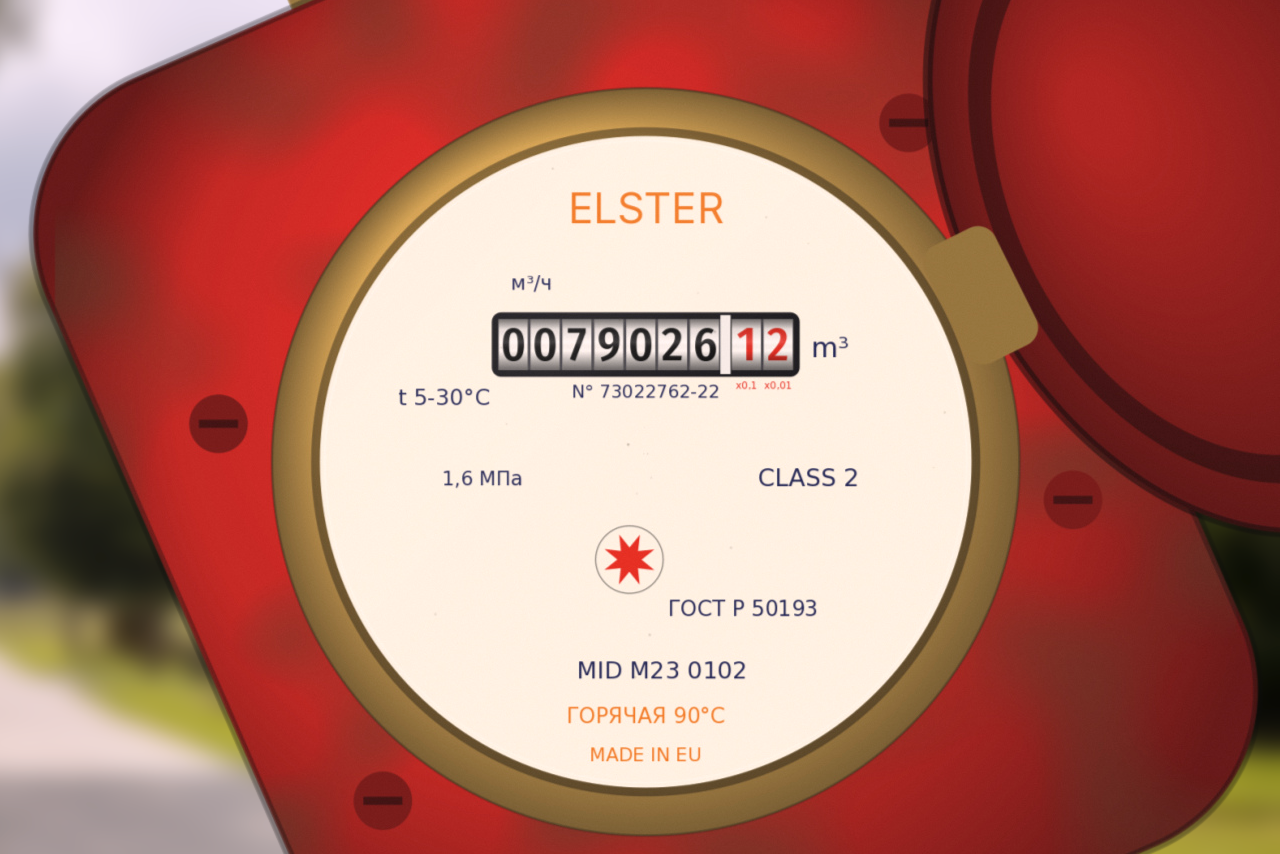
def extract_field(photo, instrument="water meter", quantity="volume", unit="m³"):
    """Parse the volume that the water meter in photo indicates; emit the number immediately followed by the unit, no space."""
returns 79026.12m³
